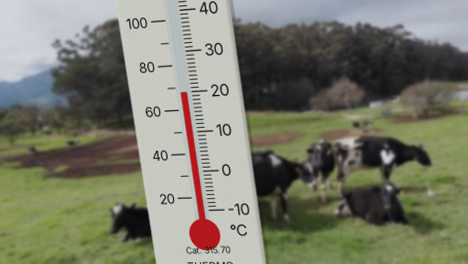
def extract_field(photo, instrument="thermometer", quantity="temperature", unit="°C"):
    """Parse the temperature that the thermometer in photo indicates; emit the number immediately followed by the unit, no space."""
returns 20°C
